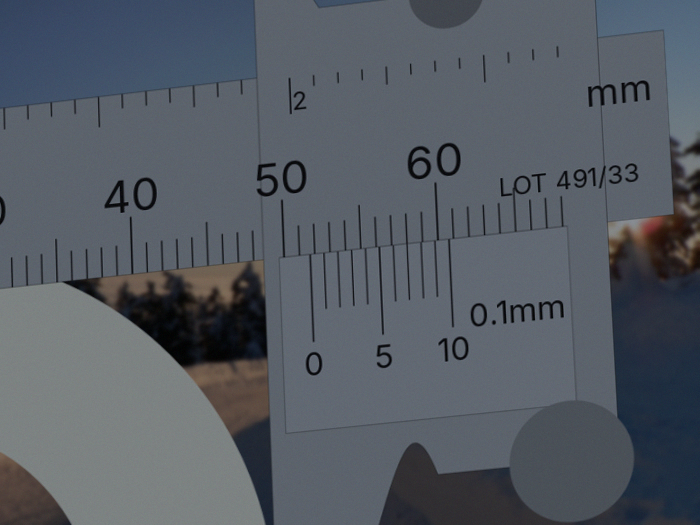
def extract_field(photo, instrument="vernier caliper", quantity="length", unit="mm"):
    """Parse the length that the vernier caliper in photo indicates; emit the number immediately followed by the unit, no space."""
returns 51.7mm
